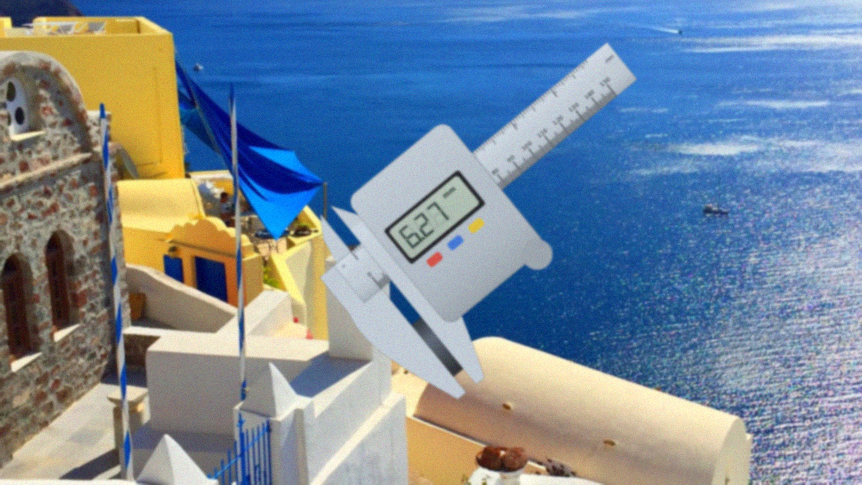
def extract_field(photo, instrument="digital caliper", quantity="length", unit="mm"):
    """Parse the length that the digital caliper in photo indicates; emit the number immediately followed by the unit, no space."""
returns 6.27mm
